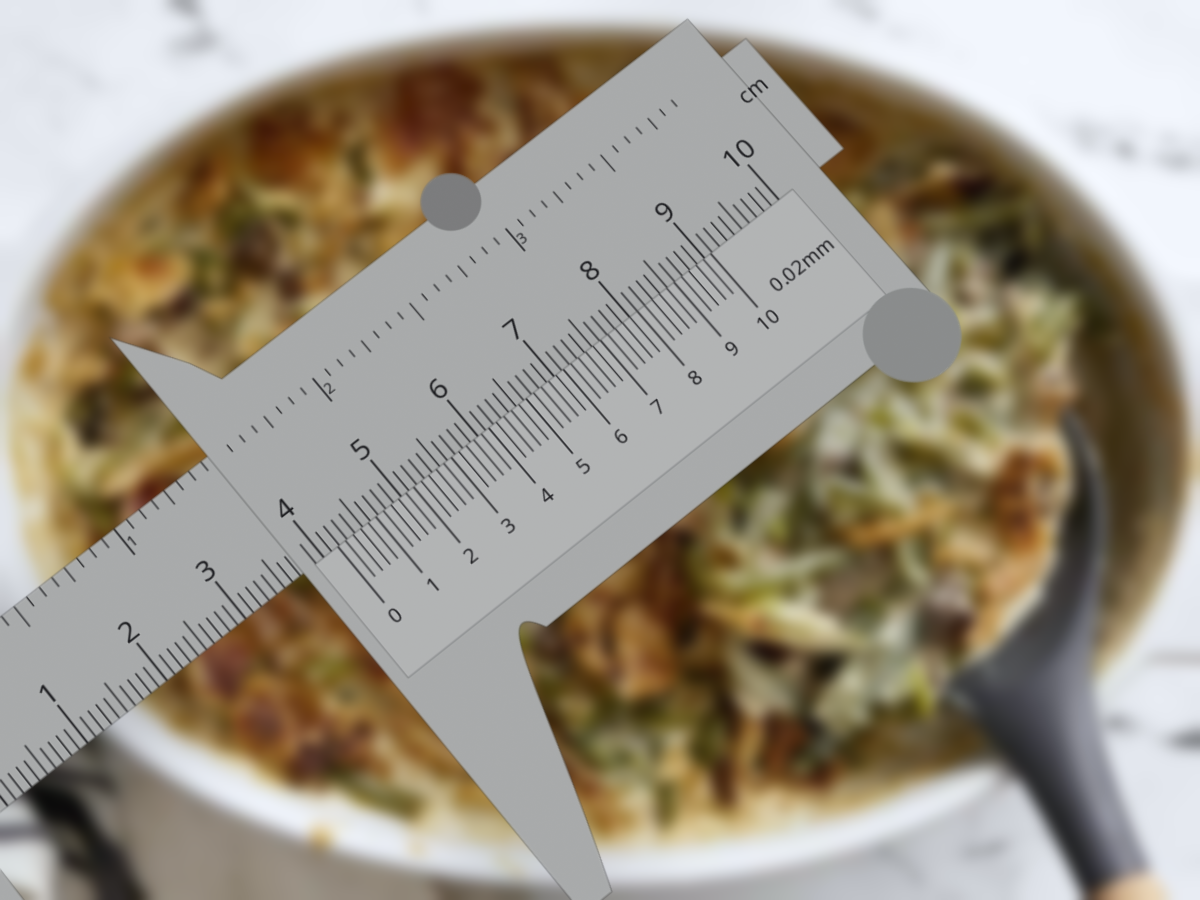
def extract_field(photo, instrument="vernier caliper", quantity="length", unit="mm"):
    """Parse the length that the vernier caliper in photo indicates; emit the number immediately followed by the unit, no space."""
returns 41.8mm
